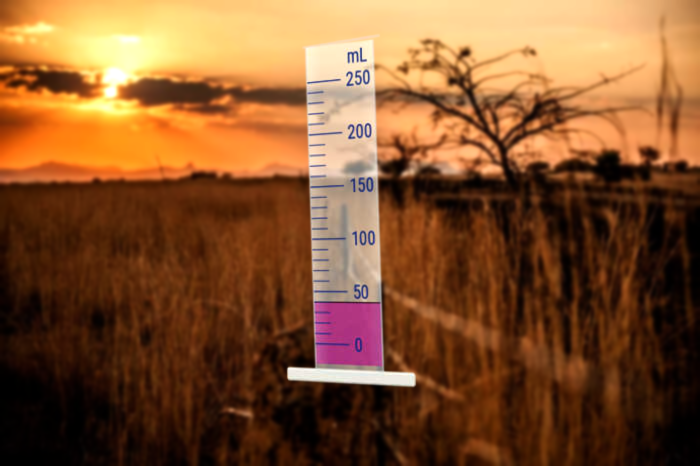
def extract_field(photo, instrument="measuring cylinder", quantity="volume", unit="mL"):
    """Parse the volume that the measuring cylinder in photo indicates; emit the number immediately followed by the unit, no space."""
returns 40mL
